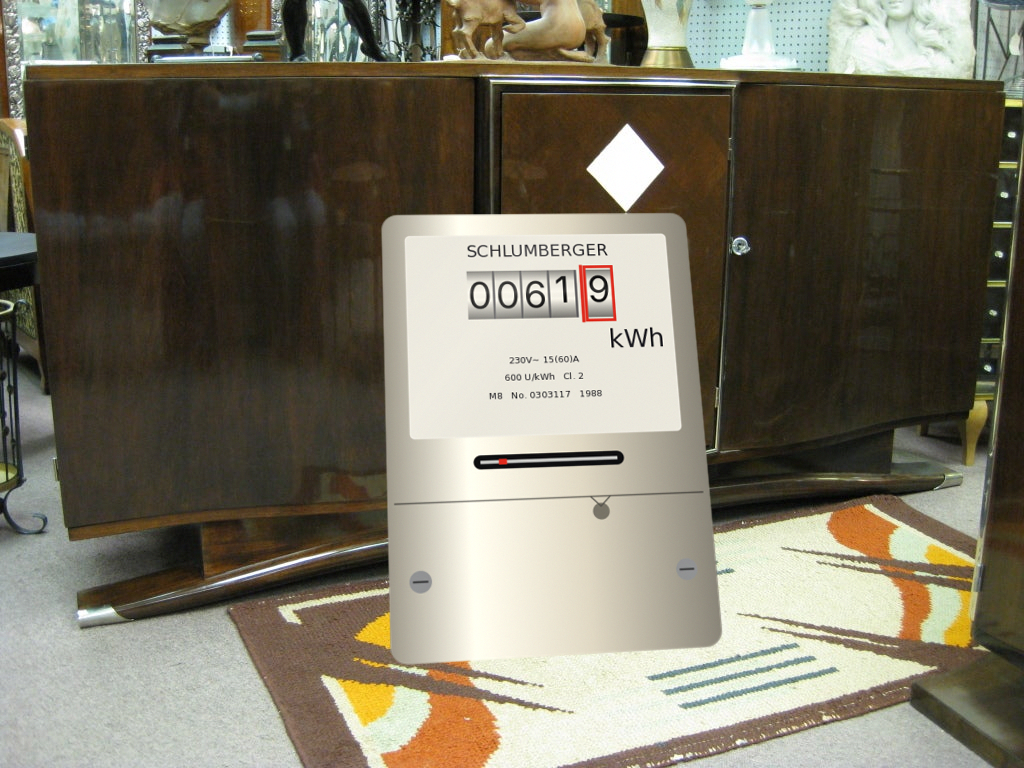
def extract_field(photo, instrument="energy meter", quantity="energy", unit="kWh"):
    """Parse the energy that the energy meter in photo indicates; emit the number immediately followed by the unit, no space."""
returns 61.9kWh
